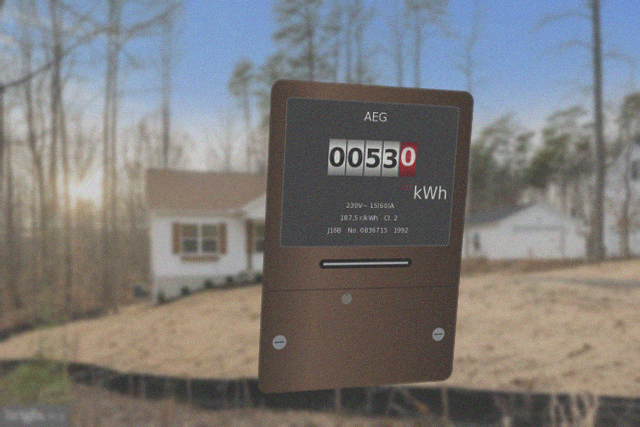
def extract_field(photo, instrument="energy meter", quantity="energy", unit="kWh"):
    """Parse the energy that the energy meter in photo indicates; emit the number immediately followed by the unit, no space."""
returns 53.0kWh
